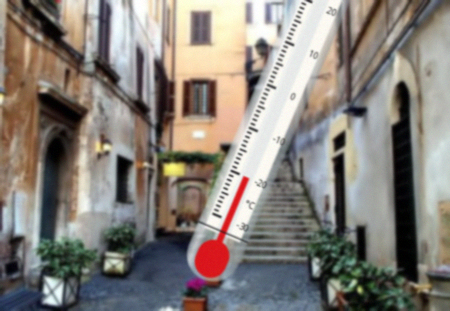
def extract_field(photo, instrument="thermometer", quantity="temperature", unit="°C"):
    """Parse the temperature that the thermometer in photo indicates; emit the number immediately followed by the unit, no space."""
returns -20°C
